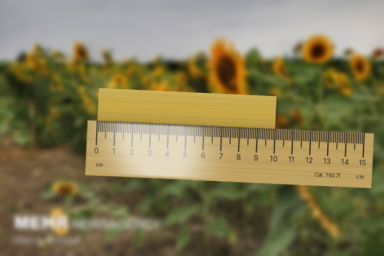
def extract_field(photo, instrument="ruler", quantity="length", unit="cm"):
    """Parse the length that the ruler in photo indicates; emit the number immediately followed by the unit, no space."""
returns 10cm
